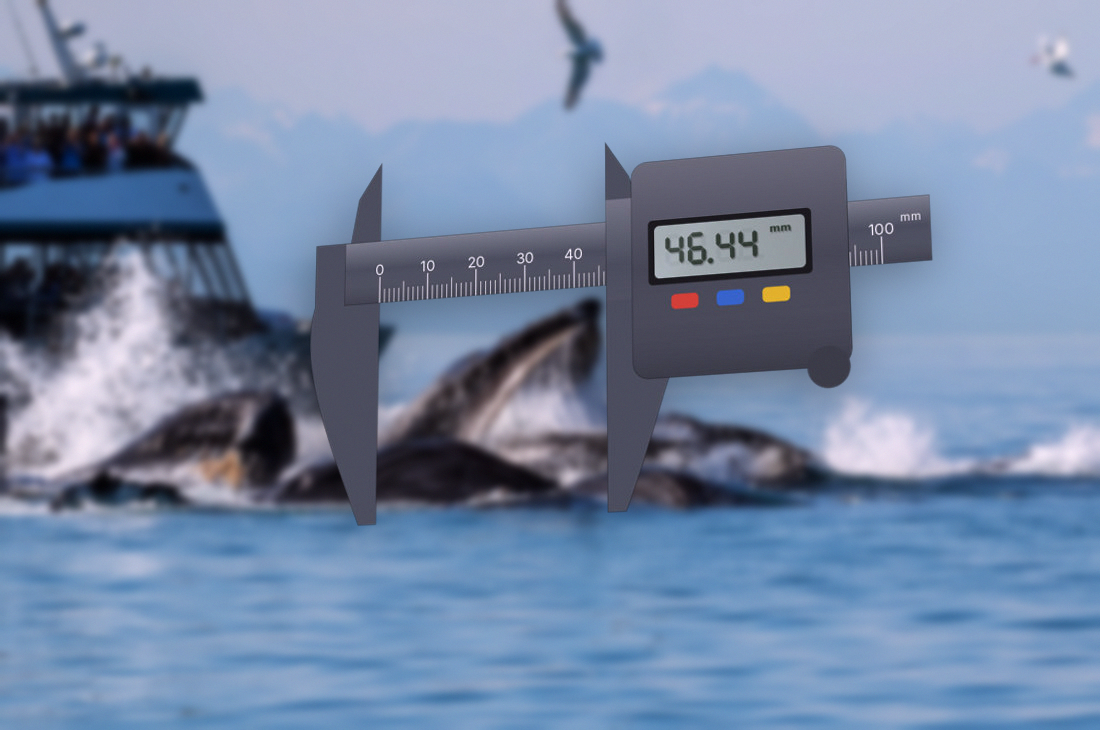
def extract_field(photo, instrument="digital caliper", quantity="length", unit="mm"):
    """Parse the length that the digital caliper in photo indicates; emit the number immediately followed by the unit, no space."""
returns 46.44mm
